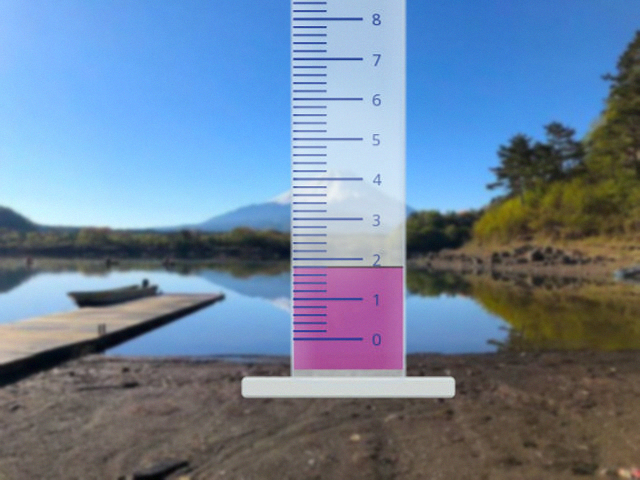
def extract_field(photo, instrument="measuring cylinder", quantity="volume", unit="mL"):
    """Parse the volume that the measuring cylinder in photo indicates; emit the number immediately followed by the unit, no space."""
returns 1.8mL
